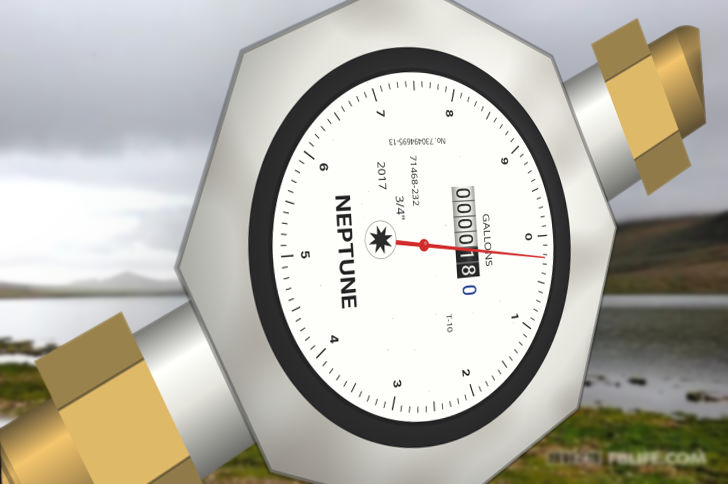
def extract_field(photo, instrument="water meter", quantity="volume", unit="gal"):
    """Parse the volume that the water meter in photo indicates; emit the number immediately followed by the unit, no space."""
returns 180.2gal
